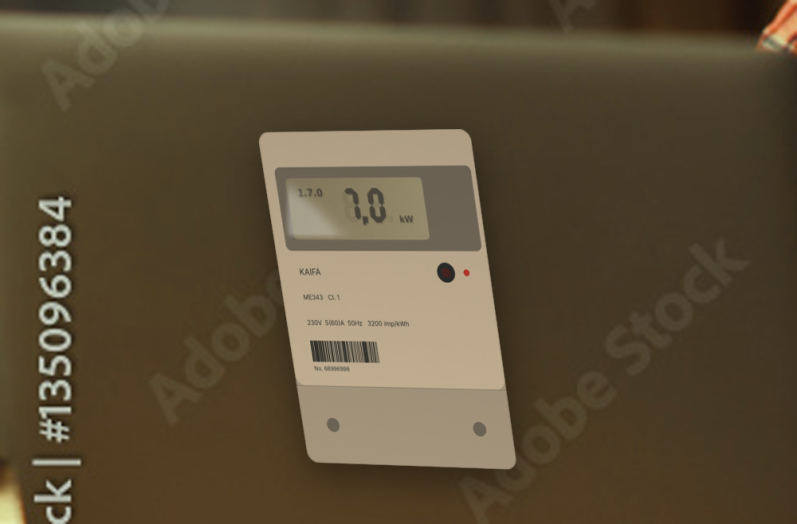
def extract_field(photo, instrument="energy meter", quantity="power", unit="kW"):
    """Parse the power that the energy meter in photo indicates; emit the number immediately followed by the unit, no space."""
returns 7.0kW
